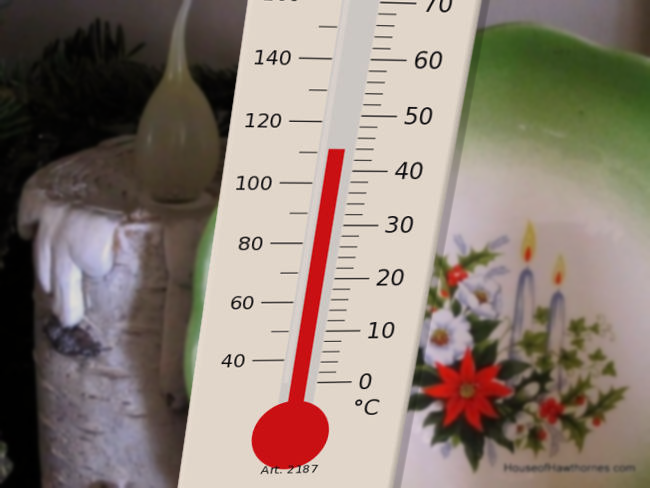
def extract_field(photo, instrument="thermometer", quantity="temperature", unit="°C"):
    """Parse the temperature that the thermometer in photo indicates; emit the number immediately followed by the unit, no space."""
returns 44°C
